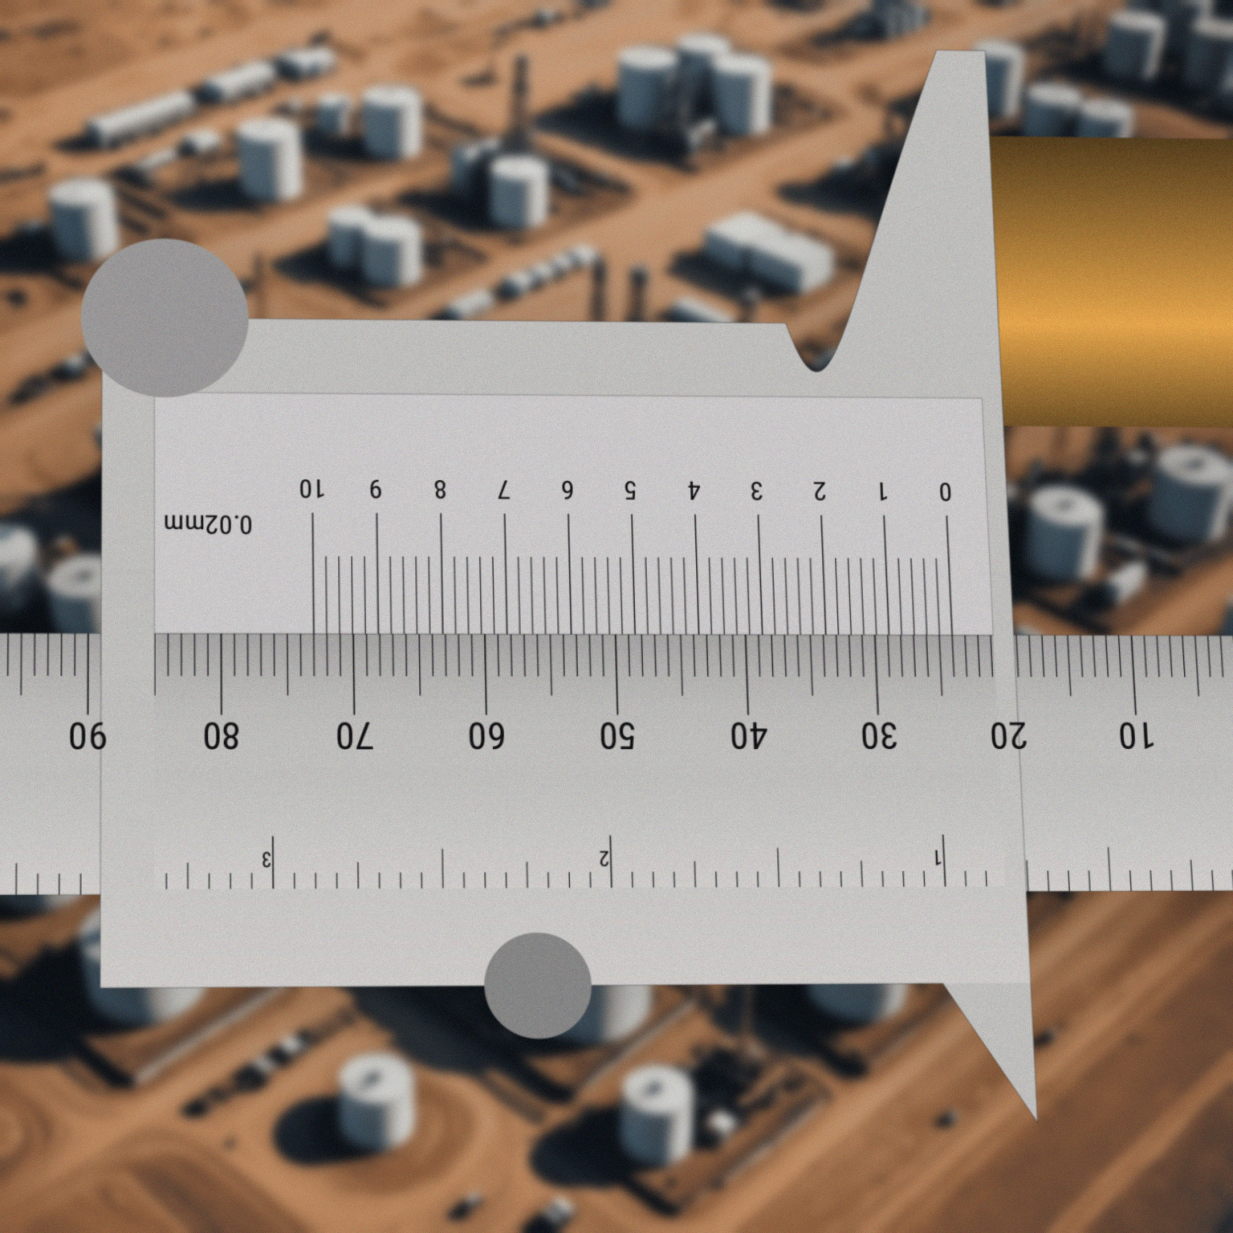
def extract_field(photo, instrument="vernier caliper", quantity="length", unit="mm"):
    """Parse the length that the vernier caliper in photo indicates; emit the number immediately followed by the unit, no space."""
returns 24.0mm
